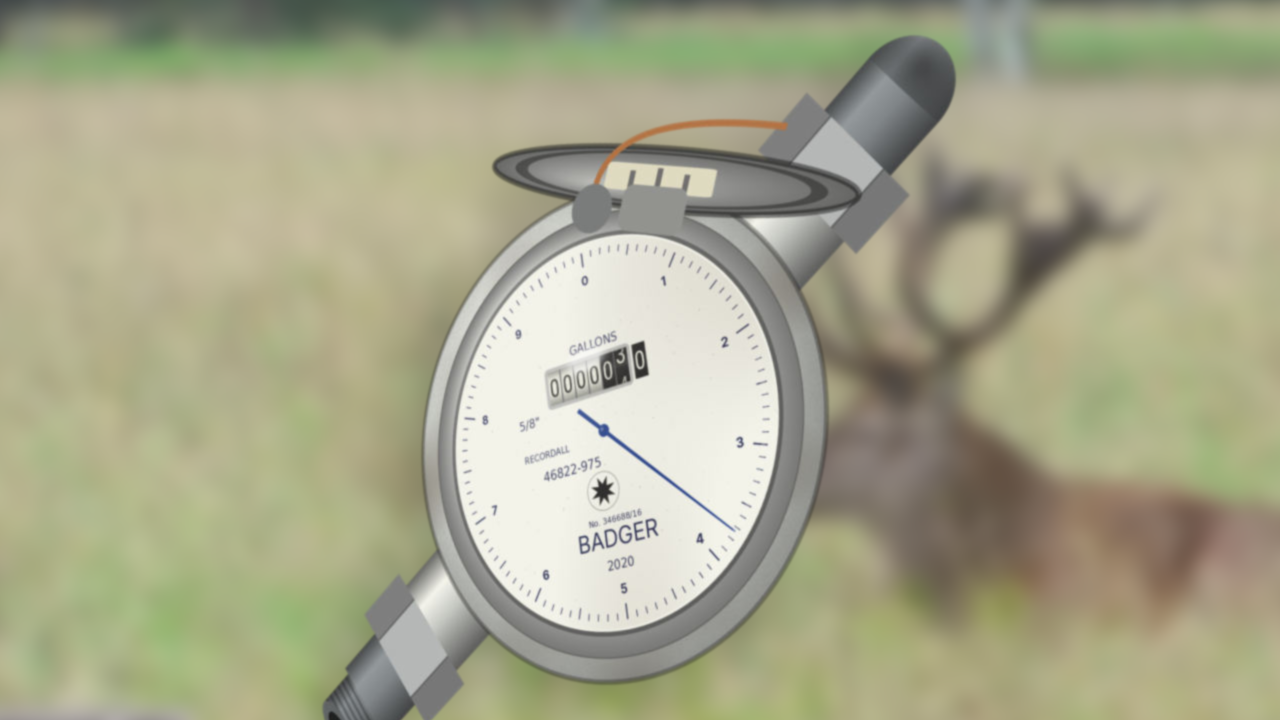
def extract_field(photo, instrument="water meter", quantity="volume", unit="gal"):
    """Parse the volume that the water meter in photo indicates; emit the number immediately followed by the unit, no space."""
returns 33.7gal
